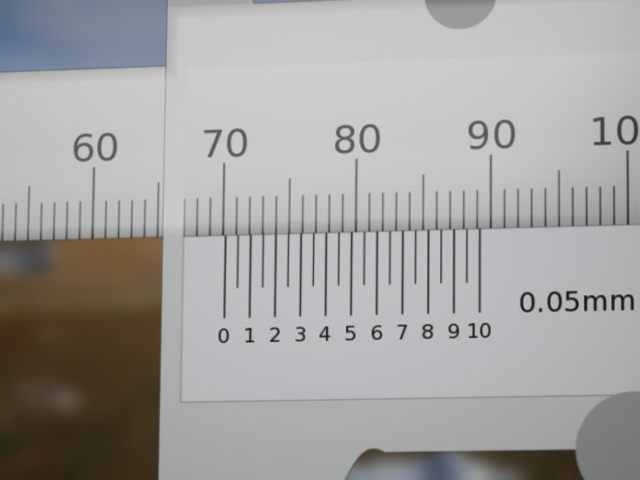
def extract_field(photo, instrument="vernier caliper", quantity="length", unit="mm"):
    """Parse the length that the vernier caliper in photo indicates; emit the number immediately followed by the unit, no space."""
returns 70.2mm
